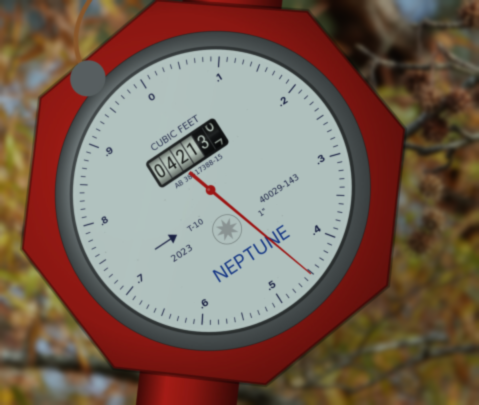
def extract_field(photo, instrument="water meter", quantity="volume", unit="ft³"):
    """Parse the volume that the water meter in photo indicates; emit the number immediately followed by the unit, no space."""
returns 42136.45ft³
